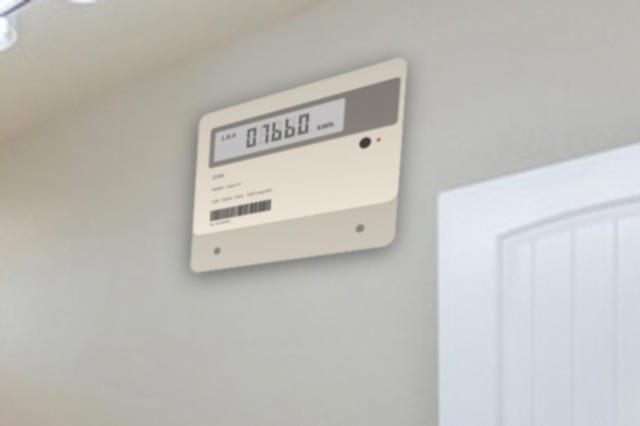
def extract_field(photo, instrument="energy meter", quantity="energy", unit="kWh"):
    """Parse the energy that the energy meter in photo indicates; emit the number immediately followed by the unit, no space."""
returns 7660kWh
